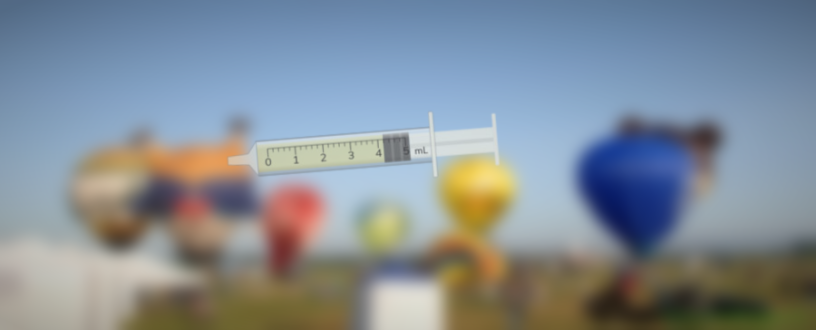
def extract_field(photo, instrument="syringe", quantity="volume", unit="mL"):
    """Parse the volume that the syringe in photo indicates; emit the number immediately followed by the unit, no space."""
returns 4.2mL
